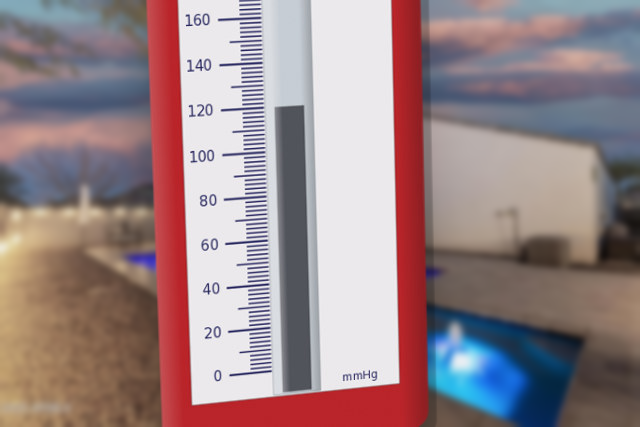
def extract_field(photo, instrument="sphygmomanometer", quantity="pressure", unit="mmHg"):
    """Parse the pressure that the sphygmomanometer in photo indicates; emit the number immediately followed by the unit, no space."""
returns 120mmHg
